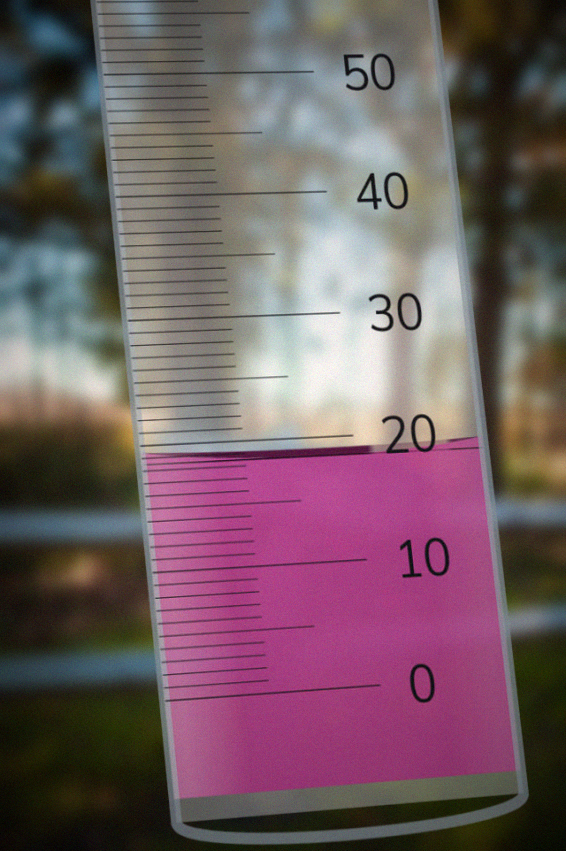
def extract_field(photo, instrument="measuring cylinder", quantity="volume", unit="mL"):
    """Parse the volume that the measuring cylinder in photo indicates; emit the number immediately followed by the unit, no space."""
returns 18.5mL
